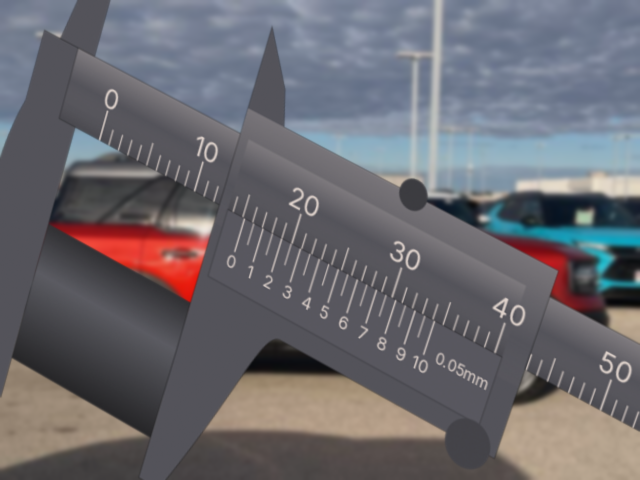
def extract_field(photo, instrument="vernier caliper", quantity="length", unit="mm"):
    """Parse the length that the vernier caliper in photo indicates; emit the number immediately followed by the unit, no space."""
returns 15.2mm
